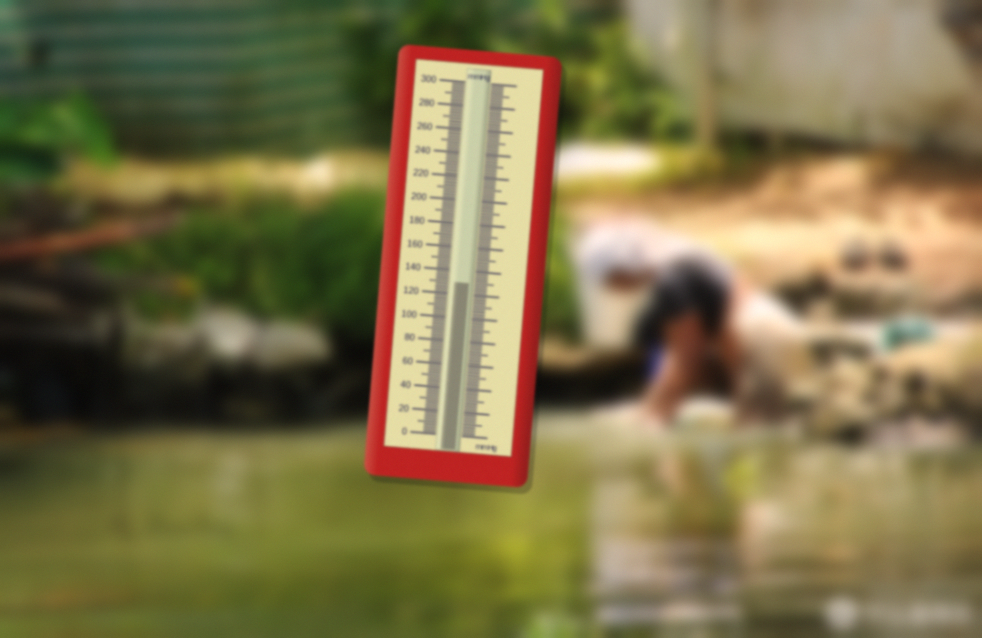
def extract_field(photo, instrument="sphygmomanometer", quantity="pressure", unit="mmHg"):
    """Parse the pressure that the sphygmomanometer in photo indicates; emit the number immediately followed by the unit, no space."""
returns 130mmHg
